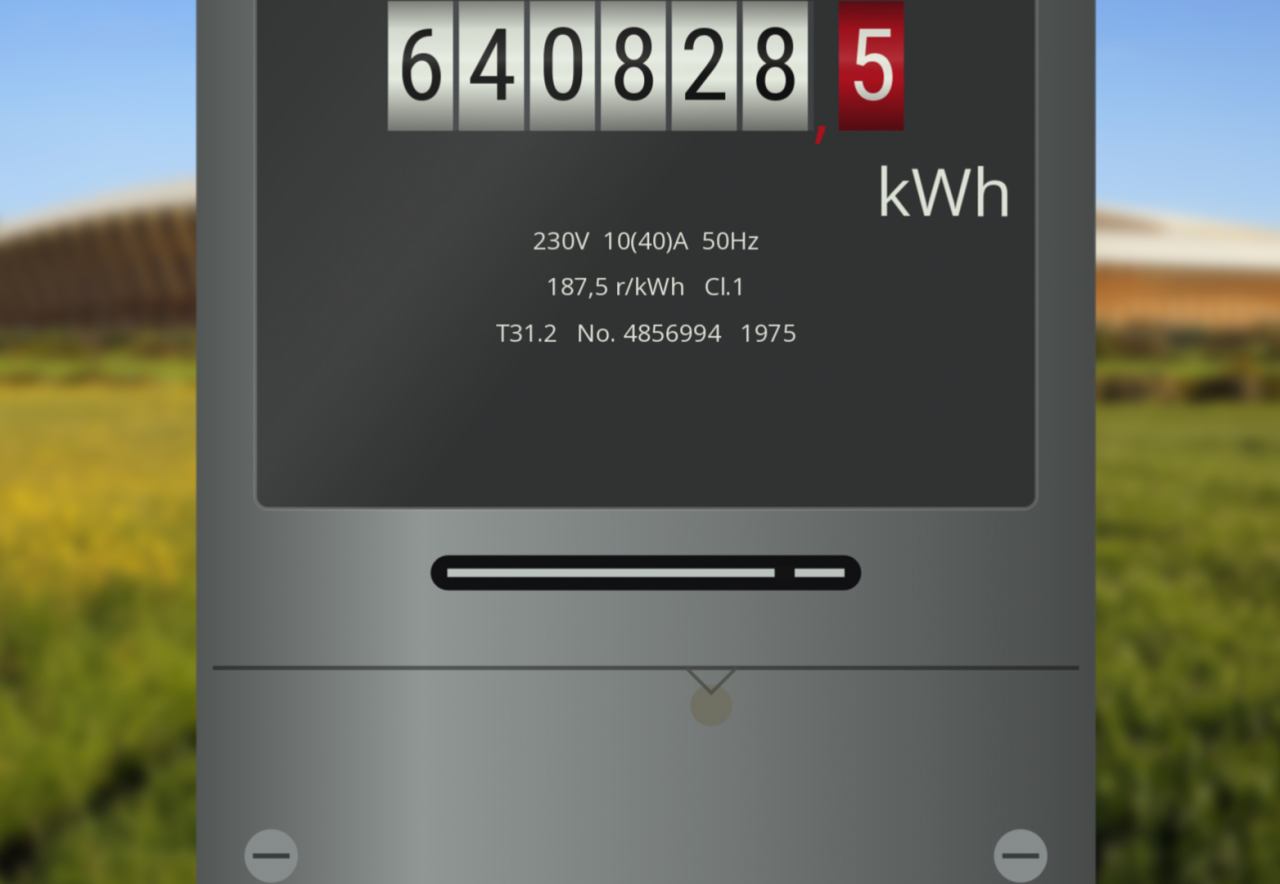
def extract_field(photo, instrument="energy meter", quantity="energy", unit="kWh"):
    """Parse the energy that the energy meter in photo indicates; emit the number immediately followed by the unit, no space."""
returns 640828.5kWh
